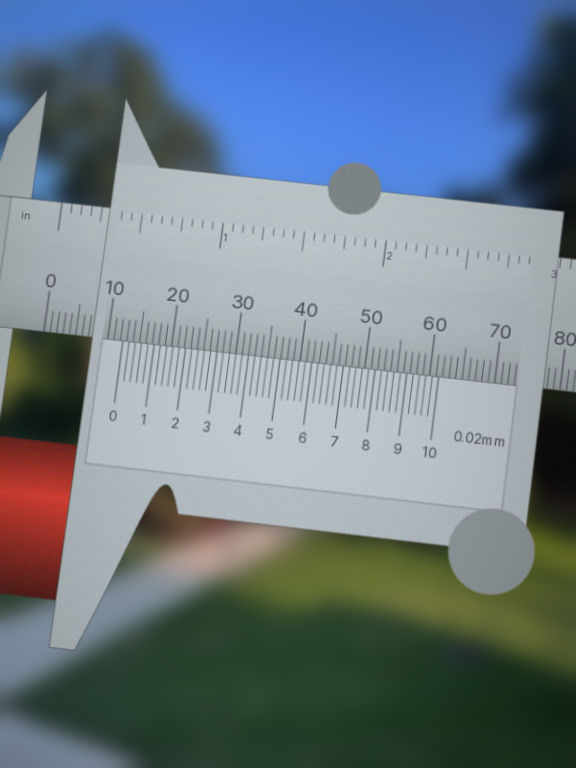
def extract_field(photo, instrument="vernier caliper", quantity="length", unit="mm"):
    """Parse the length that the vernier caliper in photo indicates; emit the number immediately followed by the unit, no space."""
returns 12.4mm
